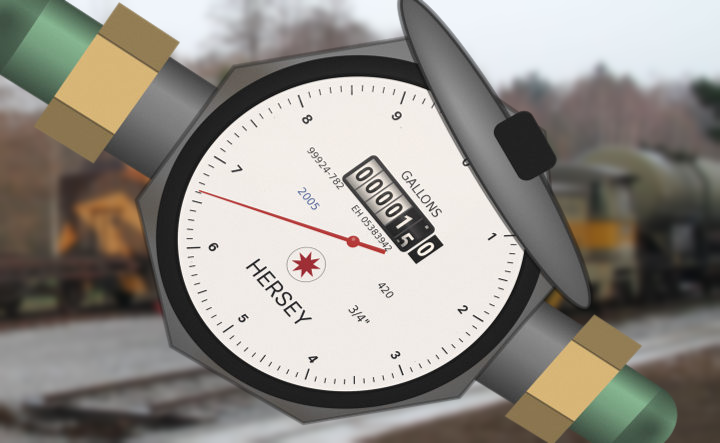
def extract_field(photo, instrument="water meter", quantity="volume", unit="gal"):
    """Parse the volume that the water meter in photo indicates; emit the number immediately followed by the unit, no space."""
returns 146.6gal
